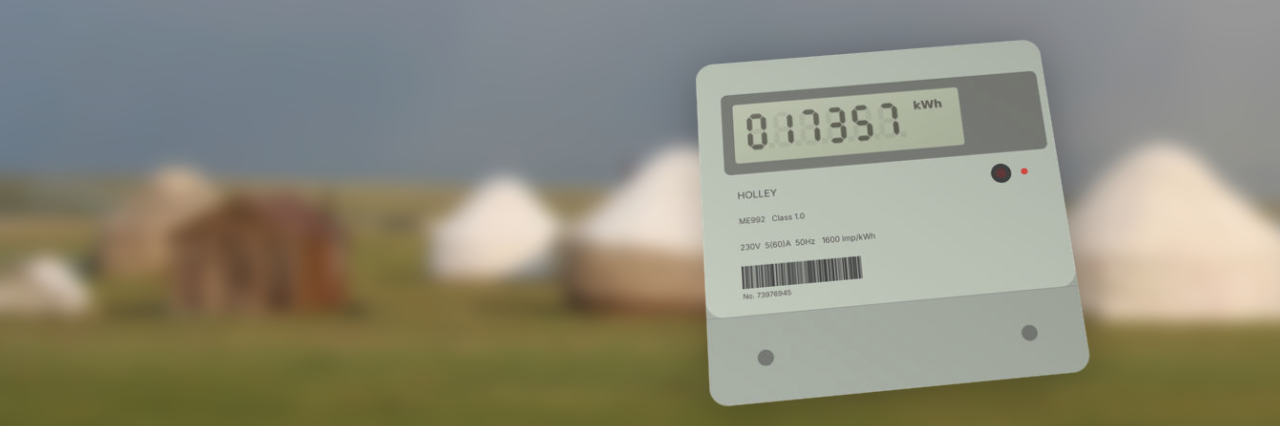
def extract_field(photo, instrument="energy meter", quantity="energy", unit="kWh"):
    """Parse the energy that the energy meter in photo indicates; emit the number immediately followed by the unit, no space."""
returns 17357kWh
